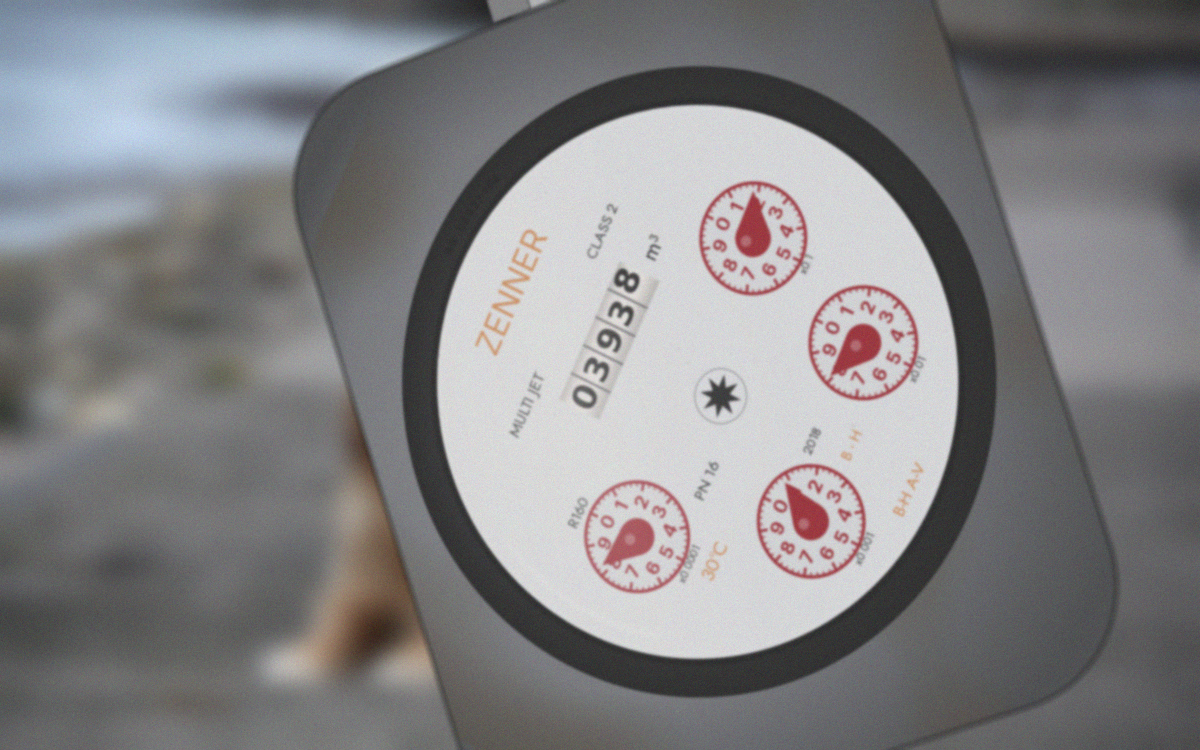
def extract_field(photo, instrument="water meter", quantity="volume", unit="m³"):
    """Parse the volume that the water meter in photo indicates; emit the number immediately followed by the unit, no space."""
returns 3938.1808m³
